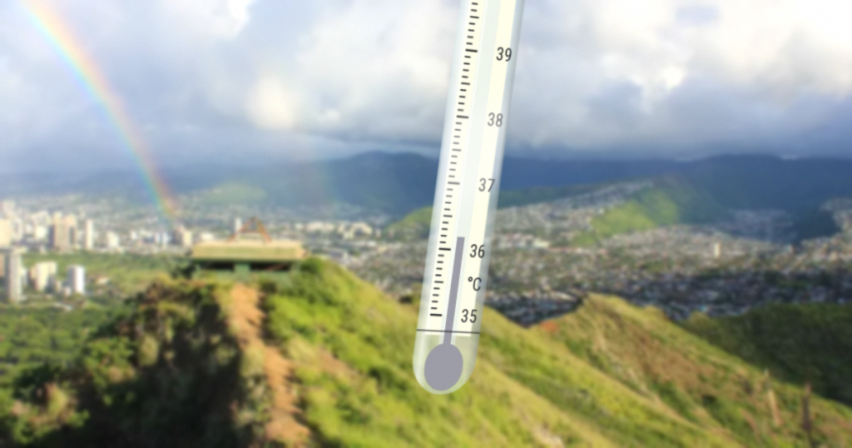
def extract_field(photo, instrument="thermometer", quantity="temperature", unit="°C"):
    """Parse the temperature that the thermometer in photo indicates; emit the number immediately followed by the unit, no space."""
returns 36.2°C
